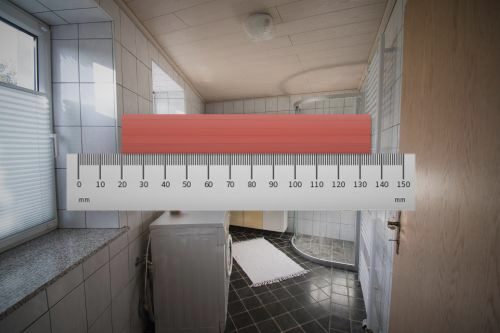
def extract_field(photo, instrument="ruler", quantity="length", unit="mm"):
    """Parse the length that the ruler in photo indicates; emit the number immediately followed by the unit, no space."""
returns 115mm
